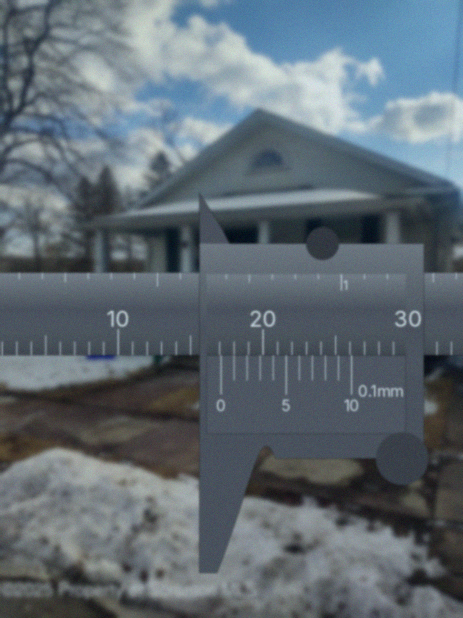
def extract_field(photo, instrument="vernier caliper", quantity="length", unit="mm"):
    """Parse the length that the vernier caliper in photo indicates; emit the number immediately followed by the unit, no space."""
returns 17.1mm
